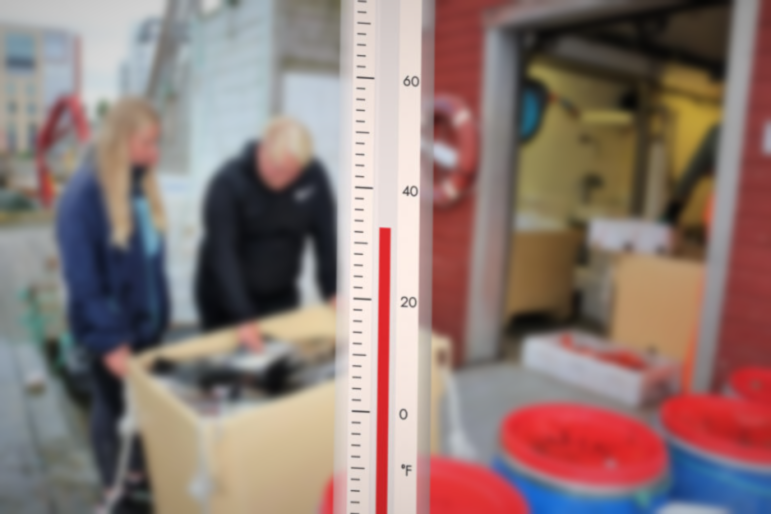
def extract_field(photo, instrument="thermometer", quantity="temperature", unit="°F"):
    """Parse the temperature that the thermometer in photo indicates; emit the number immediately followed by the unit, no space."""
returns 33°F
